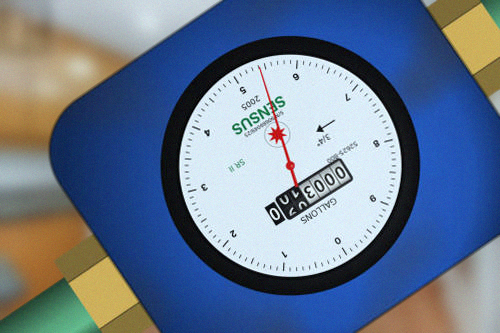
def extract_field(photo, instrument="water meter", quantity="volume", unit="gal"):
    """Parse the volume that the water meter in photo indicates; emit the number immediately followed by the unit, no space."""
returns 3095.4gal
